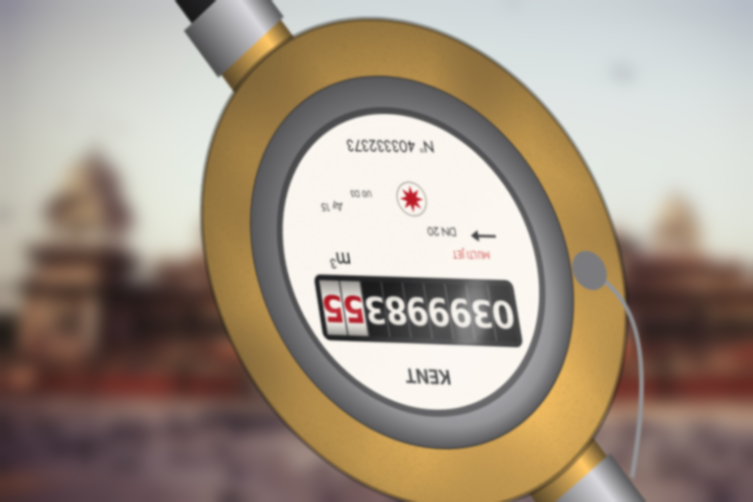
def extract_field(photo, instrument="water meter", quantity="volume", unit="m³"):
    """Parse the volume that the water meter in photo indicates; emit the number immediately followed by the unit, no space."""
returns 399983.55m³
